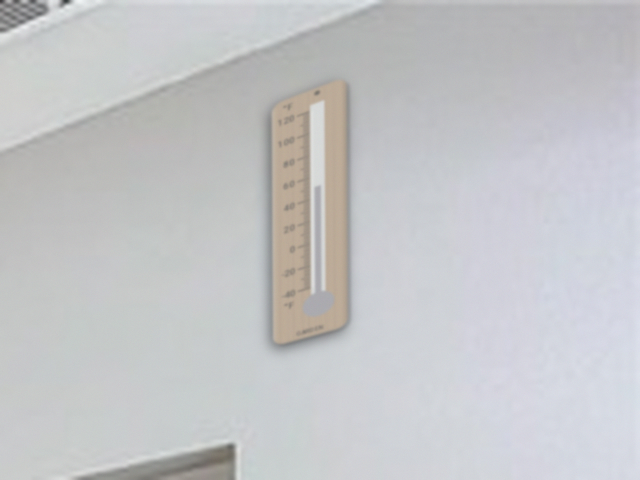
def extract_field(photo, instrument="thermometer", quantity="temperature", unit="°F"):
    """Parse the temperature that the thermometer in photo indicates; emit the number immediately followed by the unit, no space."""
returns 50°F
